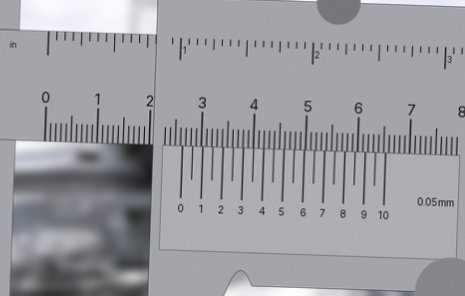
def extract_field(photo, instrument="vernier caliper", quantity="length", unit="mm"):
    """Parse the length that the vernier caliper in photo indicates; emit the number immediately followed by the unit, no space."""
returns 26.4mm
